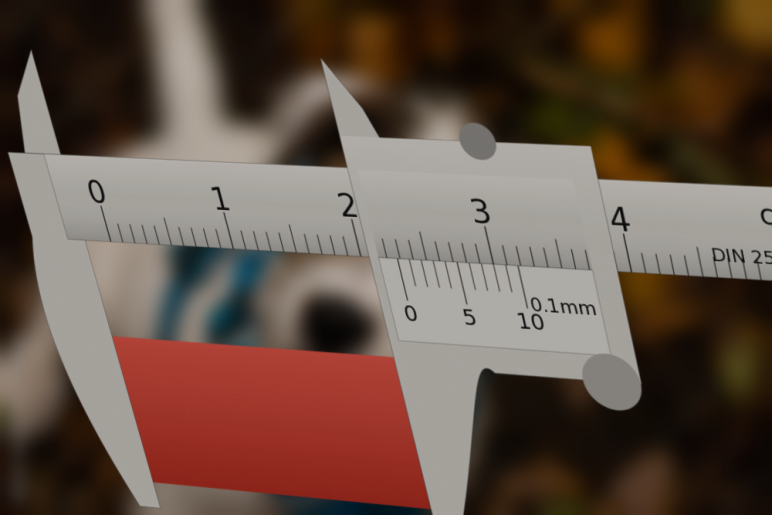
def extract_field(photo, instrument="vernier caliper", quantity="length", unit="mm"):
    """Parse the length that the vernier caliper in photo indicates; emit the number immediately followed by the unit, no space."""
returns 22.8mm
